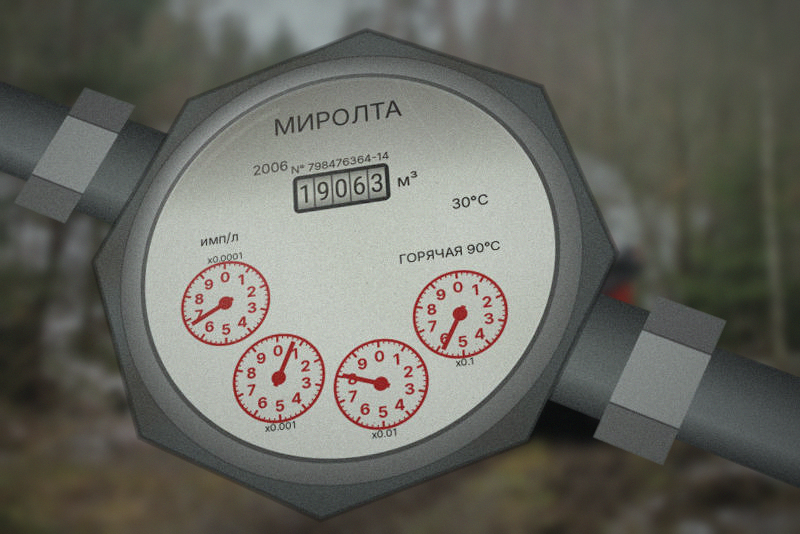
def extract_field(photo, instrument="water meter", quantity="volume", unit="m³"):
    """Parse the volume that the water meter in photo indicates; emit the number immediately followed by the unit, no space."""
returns 19063.5806m³
